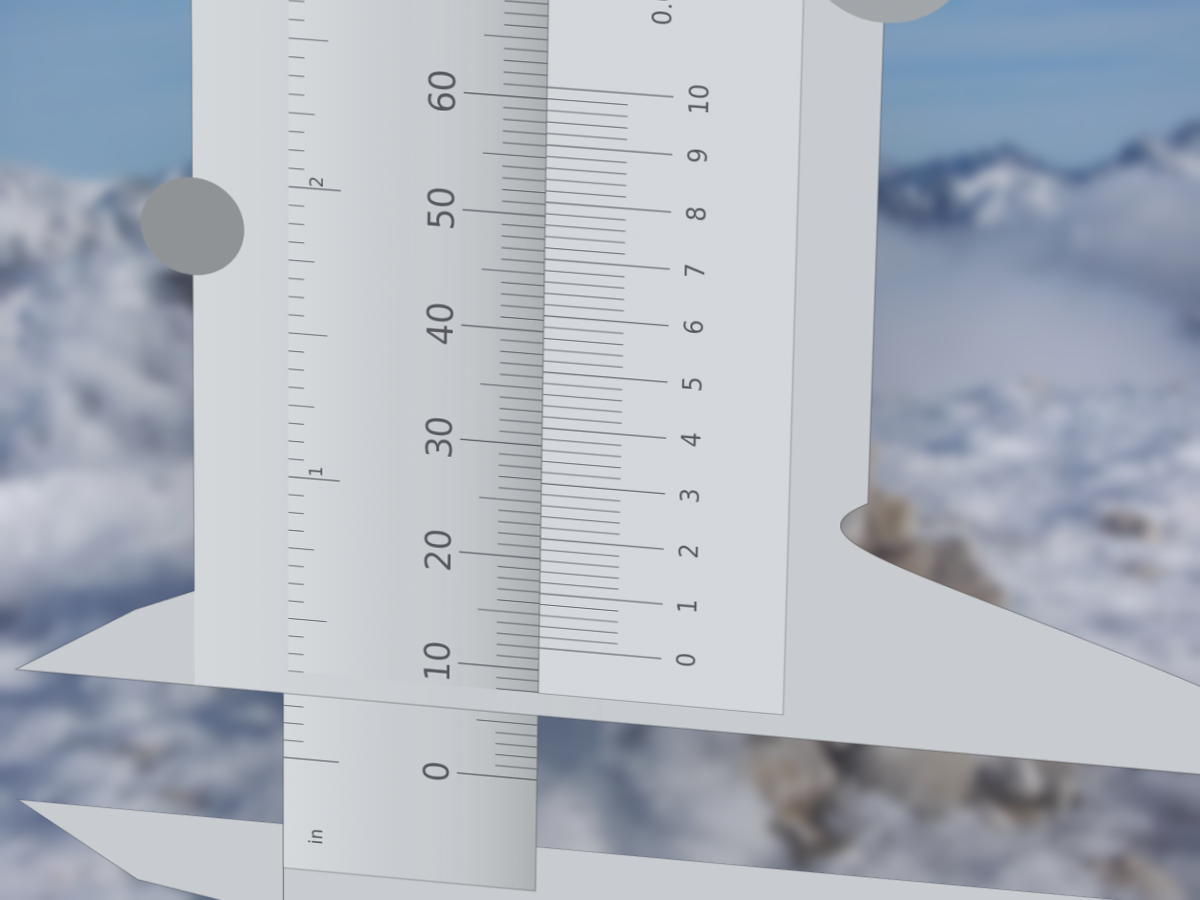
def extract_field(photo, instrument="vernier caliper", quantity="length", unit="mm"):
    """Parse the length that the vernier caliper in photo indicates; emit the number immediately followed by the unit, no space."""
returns 12.0mm
